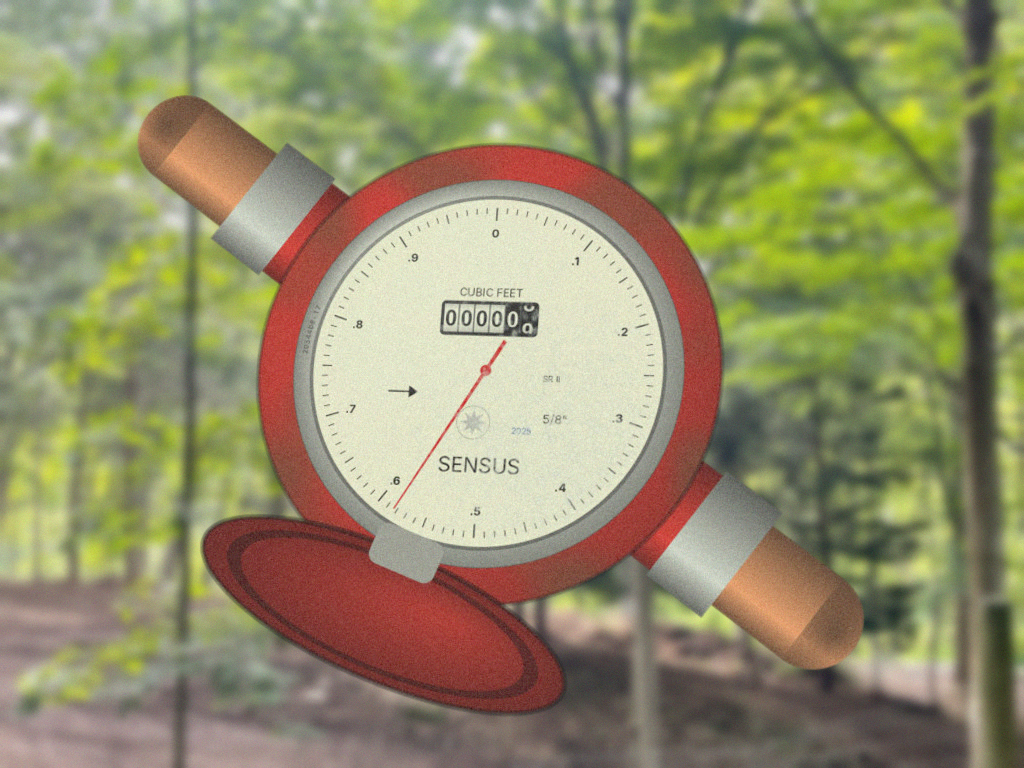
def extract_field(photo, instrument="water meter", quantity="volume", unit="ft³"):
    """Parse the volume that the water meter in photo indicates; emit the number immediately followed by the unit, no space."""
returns 8.58ft³
